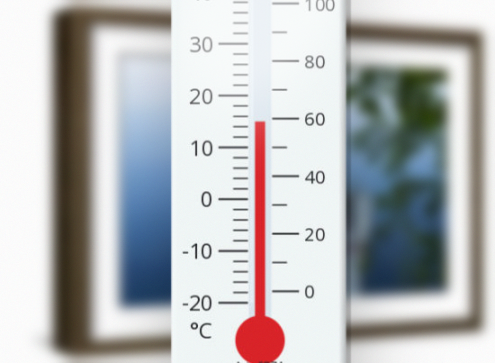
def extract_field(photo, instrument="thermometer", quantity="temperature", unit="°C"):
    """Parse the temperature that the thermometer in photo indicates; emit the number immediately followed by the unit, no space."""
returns 15°C
